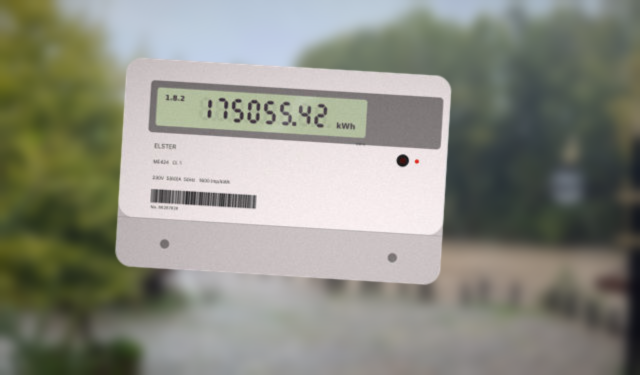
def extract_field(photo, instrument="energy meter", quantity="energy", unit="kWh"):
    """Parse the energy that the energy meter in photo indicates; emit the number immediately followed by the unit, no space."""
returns 175055.42kWh
